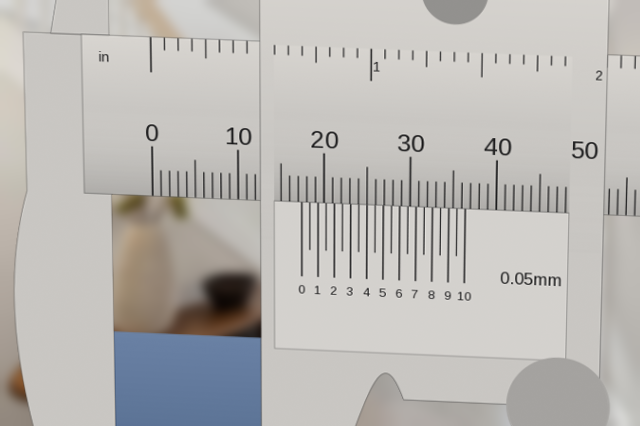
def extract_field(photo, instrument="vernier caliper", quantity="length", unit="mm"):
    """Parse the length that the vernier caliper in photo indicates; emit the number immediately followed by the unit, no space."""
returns 17.4mm
